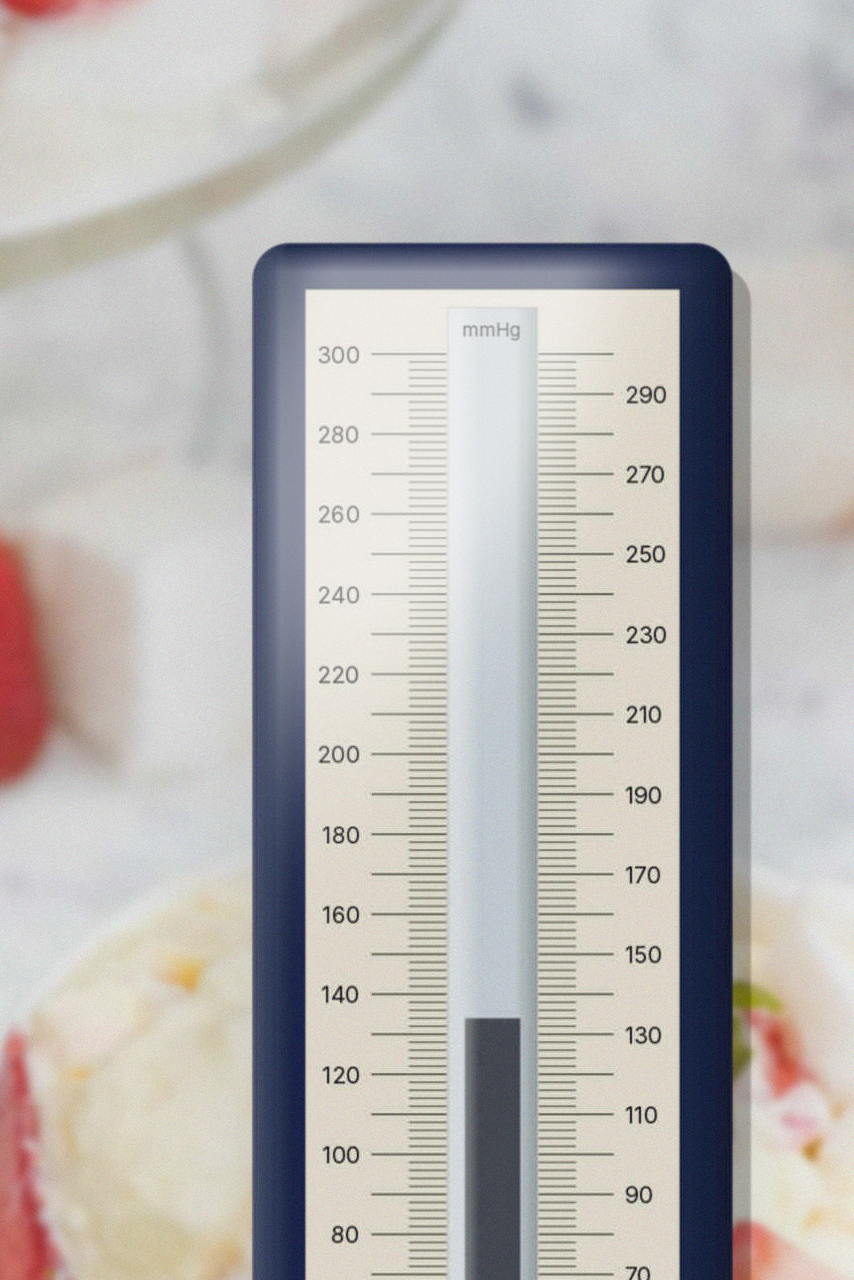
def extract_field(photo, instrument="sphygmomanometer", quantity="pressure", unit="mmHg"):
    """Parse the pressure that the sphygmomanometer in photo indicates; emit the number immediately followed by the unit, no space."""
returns 134mmHg
